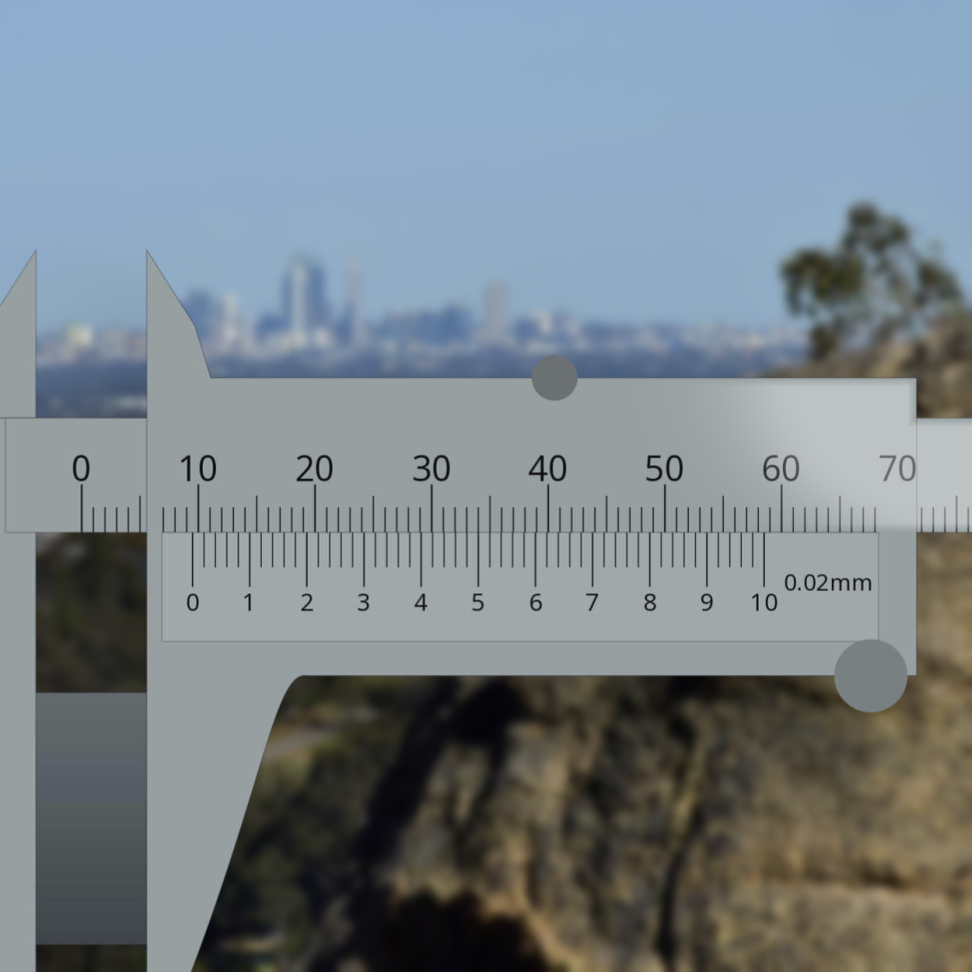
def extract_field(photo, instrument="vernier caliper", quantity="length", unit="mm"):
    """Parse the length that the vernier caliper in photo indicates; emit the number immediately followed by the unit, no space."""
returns 9.5mm
